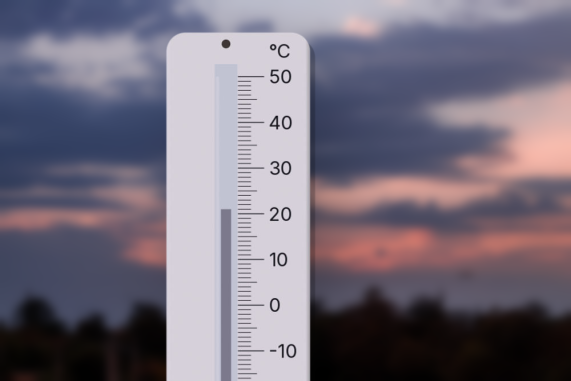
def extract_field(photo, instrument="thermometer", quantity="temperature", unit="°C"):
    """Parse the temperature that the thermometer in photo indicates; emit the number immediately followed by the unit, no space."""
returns 21°C
